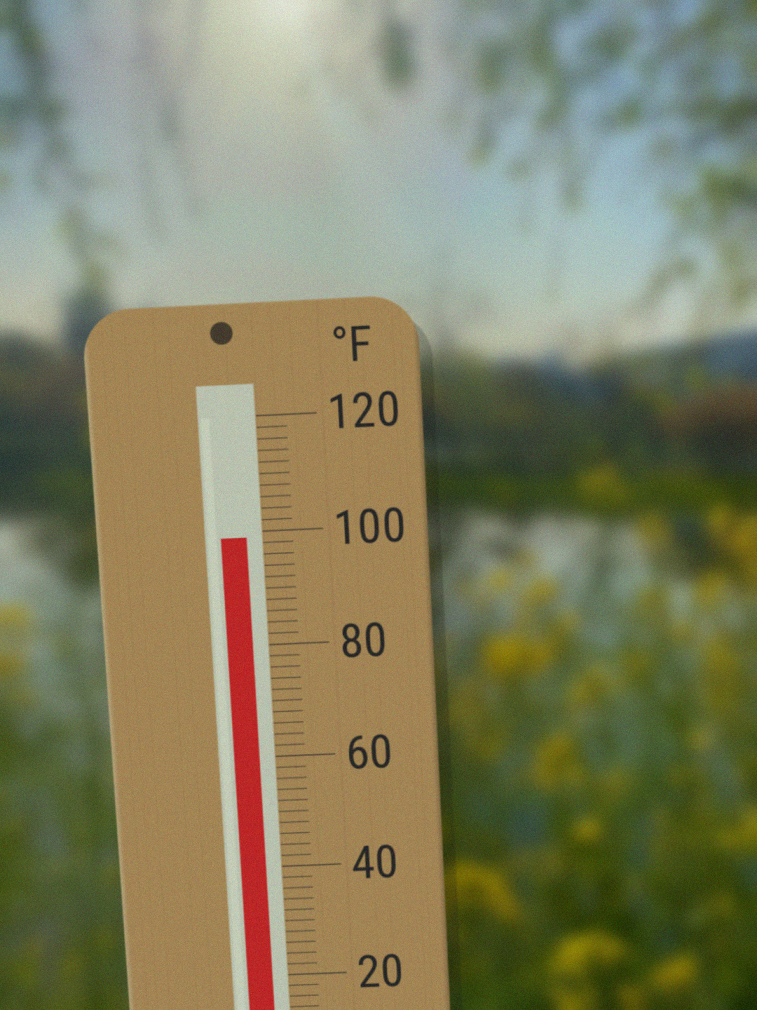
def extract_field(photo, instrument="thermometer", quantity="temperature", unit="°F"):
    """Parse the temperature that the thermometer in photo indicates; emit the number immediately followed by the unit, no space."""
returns 99°F
